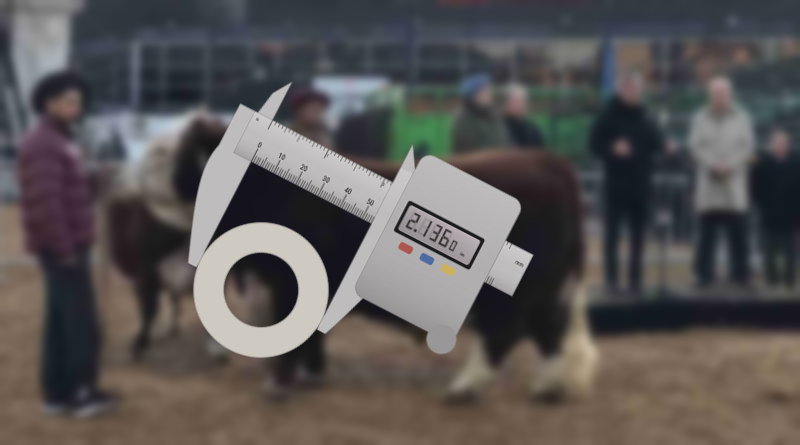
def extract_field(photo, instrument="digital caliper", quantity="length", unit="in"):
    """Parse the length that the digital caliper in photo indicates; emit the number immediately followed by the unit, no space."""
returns 2.1360in
